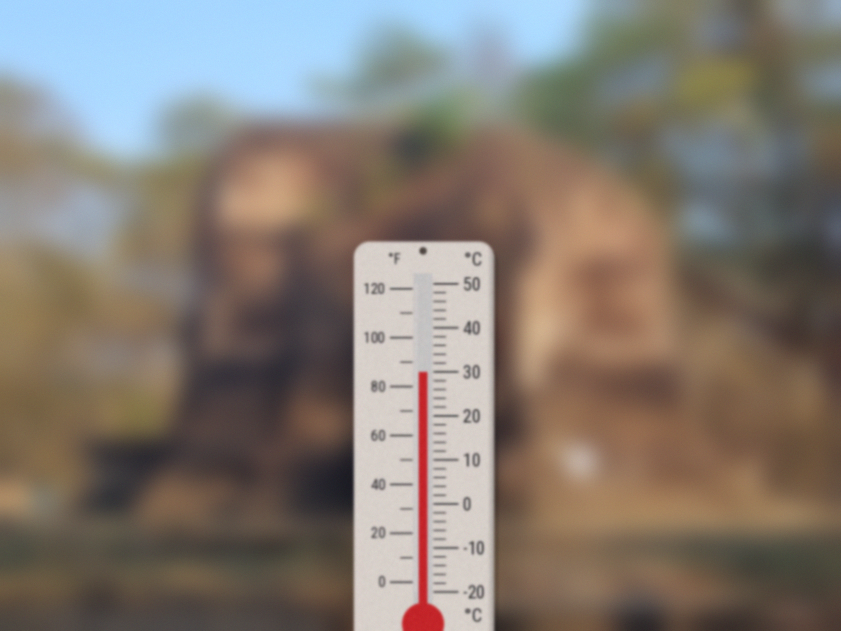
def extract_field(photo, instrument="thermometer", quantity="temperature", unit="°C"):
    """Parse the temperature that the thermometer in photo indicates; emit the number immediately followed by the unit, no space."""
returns 30°C
